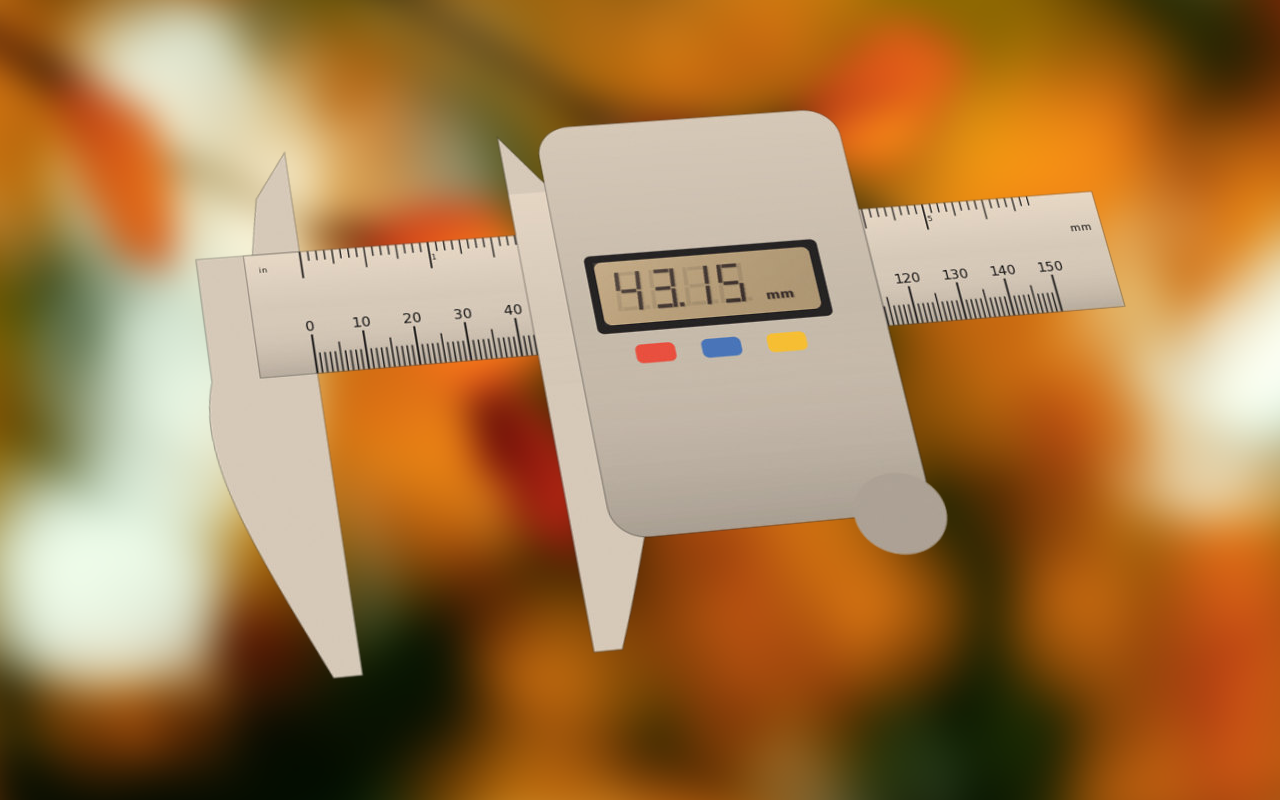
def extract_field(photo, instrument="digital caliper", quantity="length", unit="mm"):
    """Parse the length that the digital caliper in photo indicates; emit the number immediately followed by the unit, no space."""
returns 43.15mm
